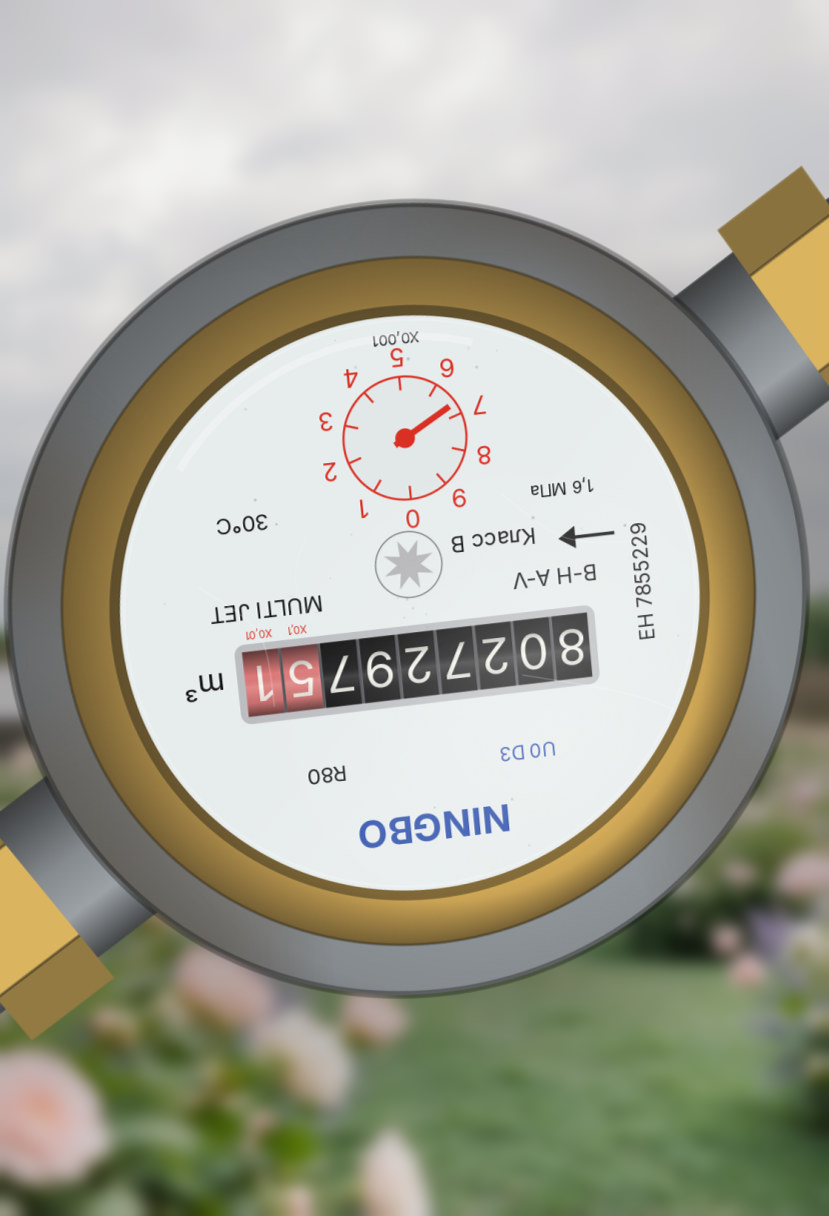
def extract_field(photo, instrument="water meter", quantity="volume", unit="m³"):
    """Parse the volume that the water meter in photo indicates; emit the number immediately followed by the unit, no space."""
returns 8027297.516m³
